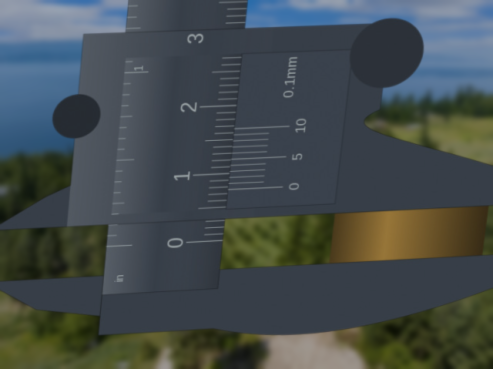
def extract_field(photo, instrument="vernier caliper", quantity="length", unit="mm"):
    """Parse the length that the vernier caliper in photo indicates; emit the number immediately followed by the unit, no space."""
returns 7.6mm
